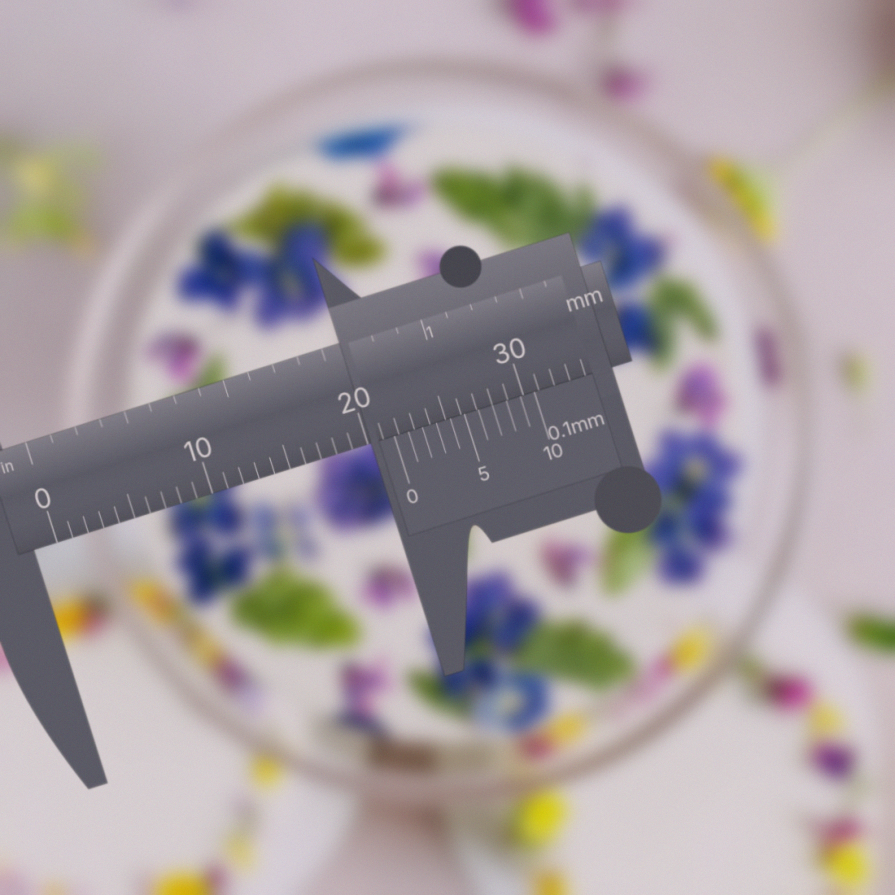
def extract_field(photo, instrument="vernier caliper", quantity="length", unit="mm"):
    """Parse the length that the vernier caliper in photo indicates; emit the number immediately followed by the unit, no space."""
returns 21.7mm
